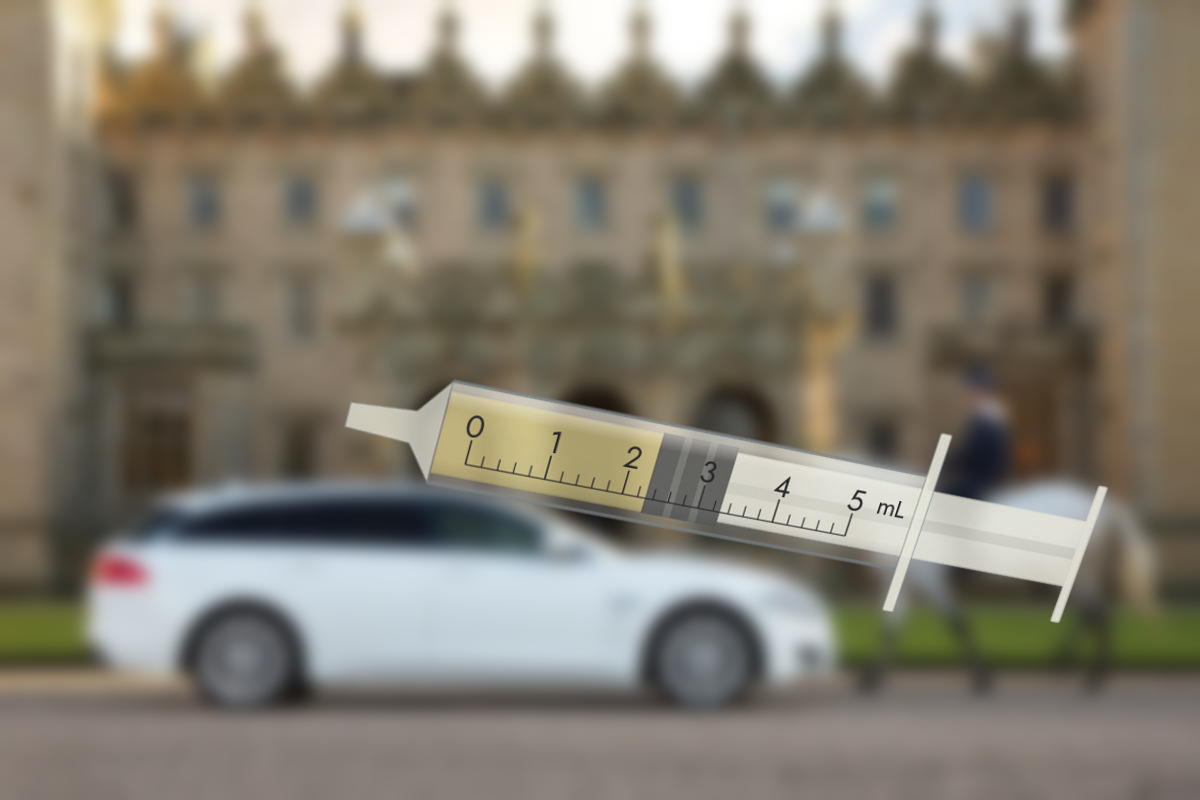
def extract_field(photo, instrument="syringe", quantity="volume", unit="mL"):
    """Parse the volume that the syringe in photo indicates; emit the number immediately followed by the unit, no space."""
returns 2.3mL
